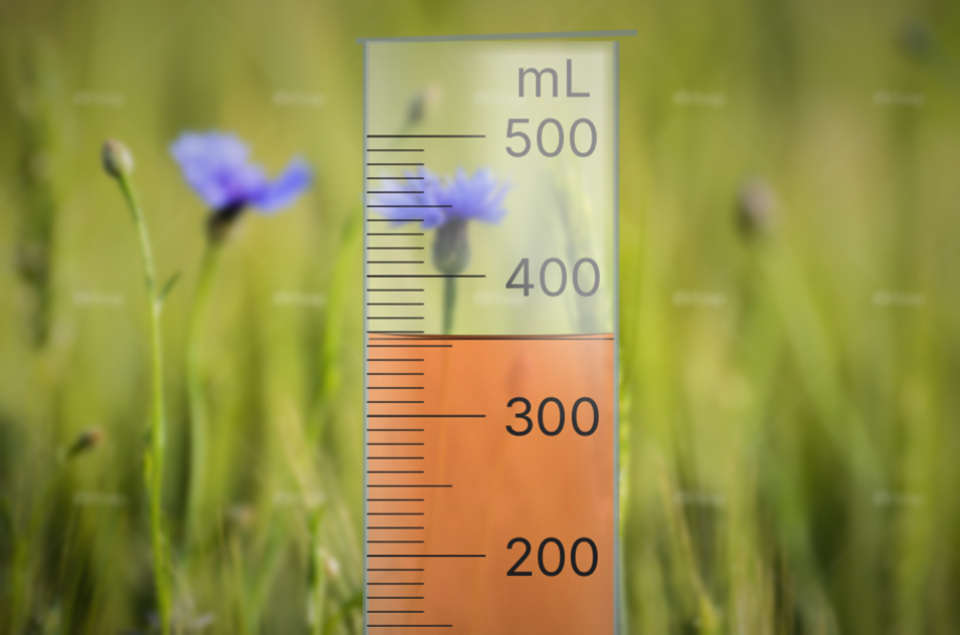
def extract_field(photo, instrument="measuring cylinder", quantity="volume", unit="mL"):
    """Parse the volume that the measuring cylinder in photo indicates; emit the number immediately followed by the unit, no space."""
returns 355mL
